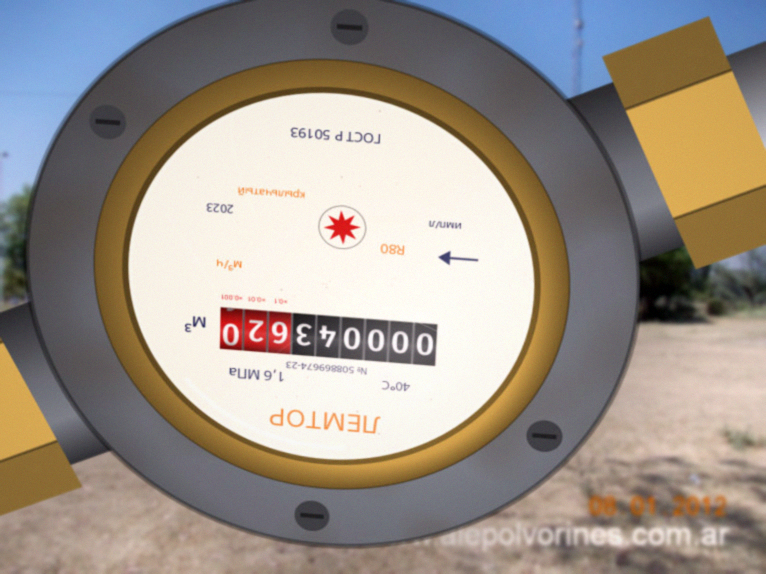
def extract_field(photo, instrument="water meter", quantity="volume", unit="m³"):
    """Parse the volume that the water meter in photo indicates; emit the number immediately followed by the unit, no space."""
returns 43.620m³
